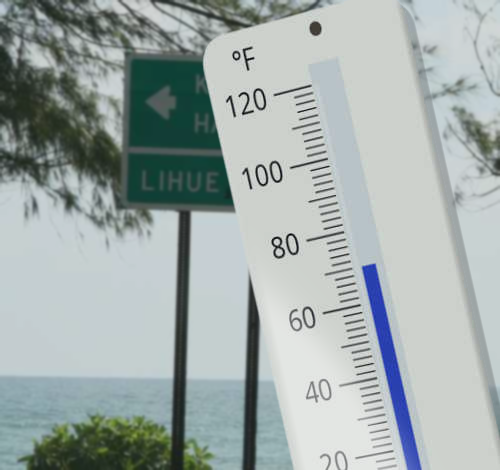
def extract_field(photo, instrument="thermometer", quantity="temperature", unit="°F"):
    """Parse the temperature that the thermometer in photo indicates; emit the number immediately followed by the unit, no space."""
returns 70°F
